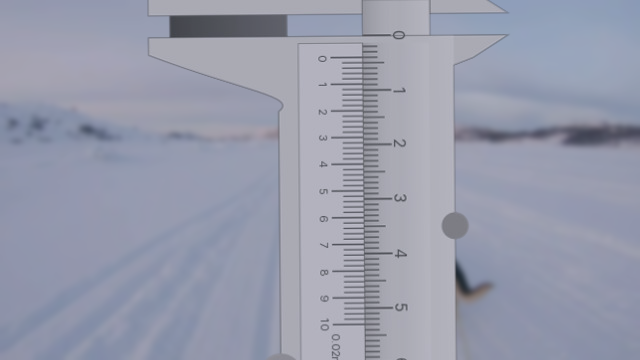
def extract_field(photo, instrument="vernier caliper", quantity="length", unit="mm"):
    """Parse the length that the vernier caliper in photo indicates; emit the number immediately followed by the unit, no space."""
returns 4.0mm
